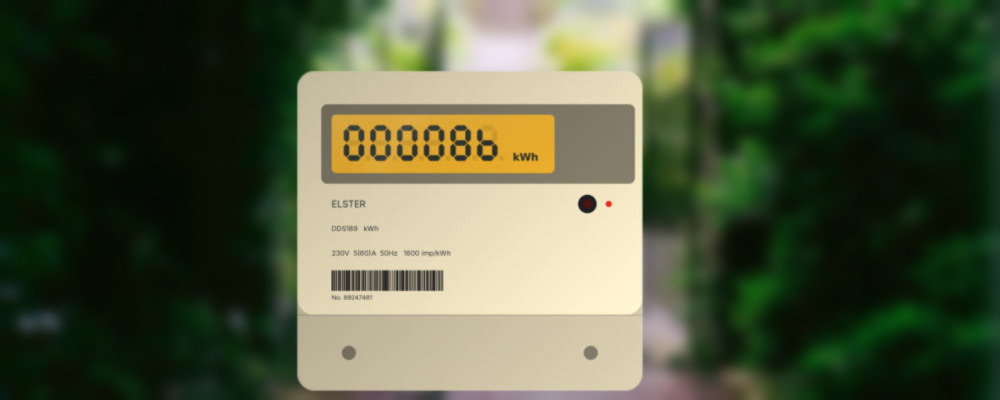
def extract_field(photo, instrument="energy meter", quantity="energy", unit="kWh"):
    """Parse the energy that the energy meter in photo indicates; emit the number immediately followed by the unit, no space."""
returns 86kWh
